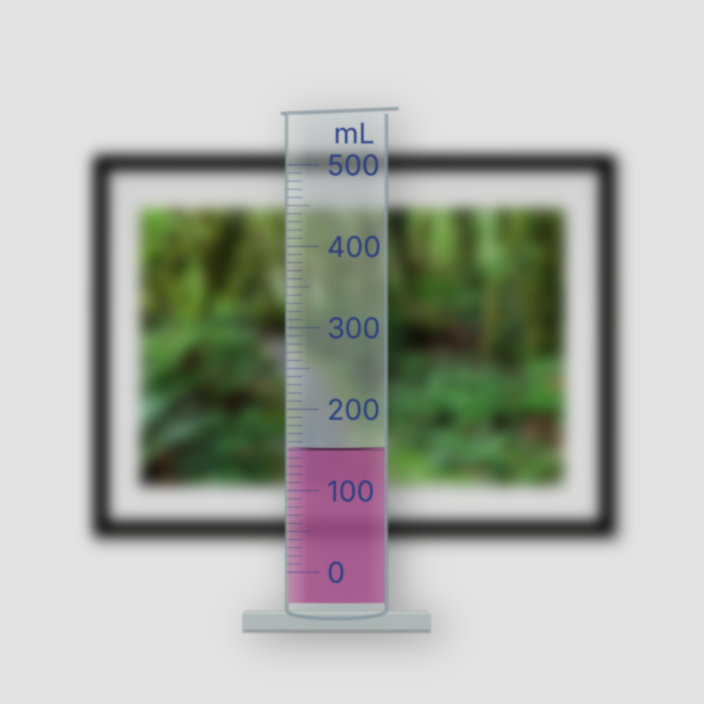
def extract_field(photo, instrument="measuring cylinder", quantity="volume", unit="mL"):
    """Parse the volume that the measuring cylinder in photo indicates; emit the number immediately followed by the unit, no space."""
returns 150mL
